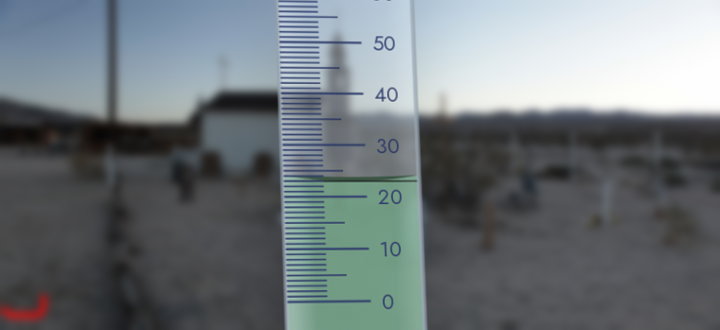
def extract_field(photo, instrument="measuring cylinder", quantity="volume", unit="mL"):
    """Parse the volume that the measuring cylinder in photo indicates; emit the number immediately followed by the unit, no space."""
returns 23mL
